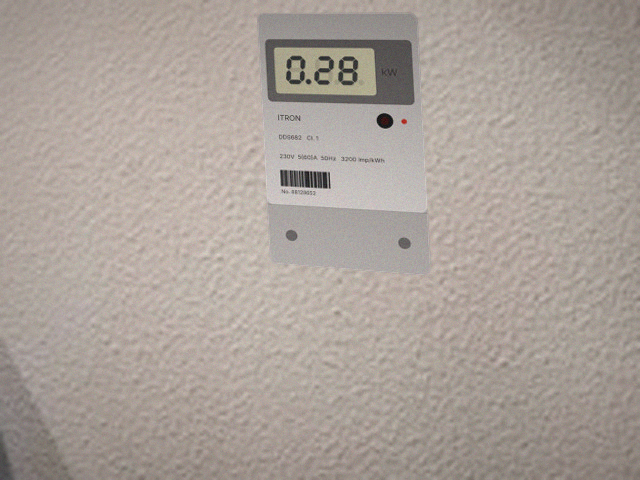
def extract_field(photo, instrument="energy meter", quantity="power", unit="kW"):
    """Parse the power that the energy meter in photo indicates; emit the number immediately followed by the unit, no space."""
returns 0.28kW
